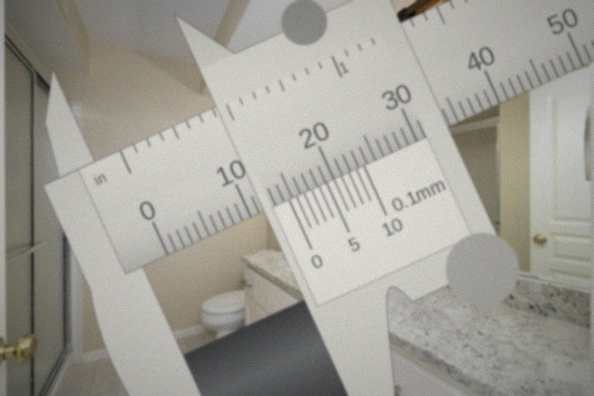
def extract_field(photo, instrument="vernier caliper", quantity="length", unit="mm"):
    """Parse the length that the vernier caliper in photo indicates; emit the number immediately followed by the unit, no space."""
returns 14.6mm
